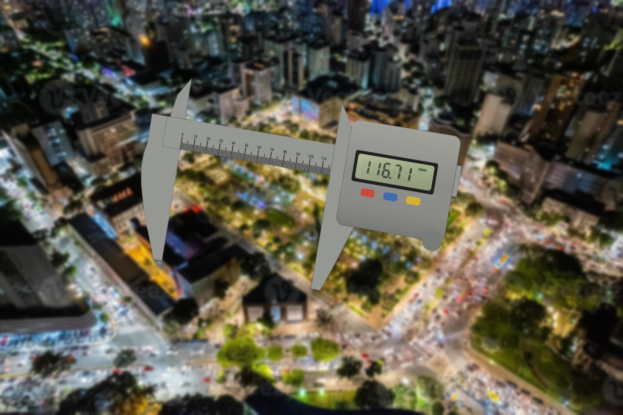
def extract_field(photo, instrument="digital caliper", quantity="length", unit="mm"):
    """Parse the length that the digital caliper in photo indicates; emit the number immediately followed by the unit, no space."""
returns 116.71mm
